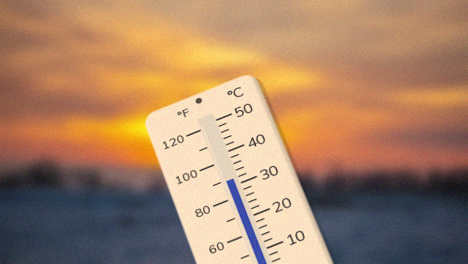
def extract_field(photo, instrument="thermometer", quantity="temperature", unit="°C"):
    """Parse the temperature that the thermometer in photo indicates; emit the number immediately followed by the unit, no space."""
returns 32°C
